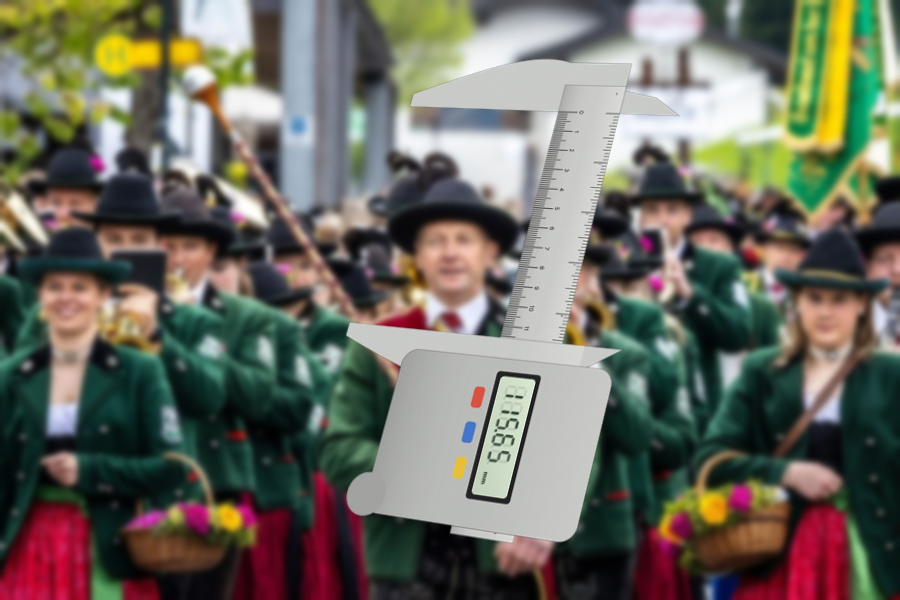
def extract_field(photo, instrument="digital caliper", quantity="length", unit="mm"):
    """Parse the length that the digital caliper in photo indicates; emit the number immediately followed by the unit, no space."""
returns 115.65mm
